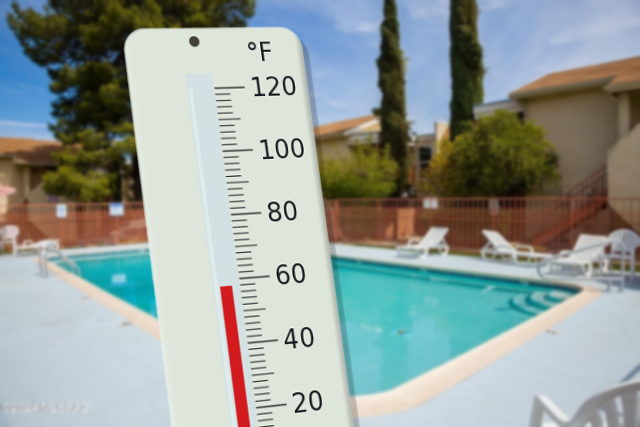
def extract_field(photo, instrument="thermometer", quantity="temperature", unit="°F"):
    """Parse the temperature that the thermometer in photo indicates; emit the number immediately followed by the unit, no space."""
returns 58°F
